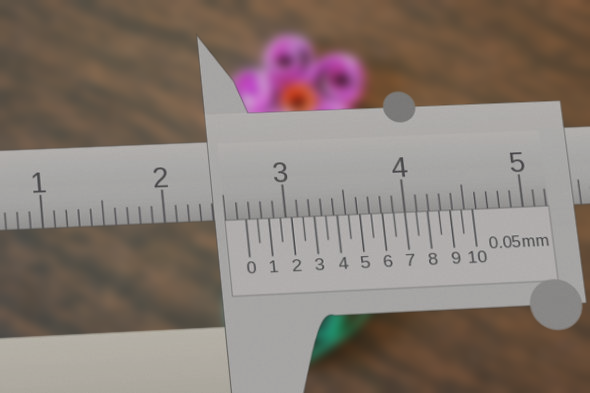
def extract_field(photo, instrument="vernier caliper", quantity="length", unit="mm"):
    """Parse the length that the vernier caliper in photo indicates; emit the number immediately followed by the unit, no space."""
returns 26.7mm
